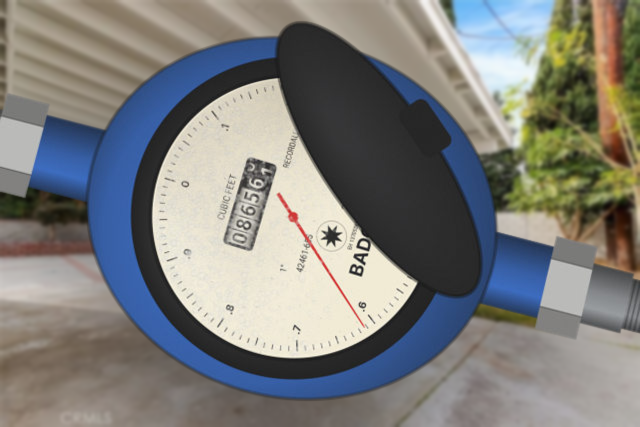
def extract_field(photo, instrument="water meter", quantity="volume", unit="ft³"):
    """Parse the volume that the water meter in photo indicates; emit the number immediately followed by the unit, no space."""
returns 86560.61ft³
